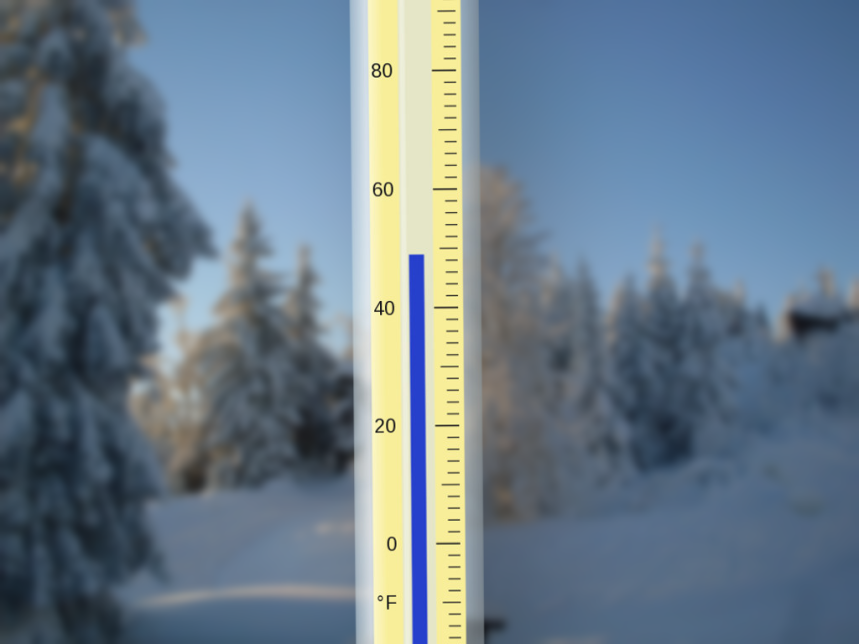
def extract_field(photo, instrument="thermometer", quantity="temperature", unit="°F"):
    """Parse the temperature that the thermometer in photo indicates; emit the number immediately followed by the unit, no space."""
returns 49°F
